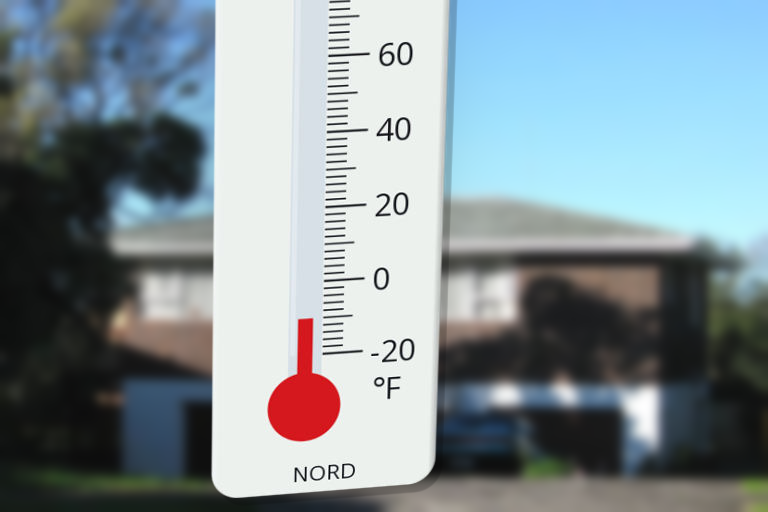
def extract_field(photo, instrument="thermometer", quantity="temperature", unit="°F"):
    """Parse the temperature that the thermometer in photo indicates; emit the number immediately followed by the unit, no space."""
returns -10°F
